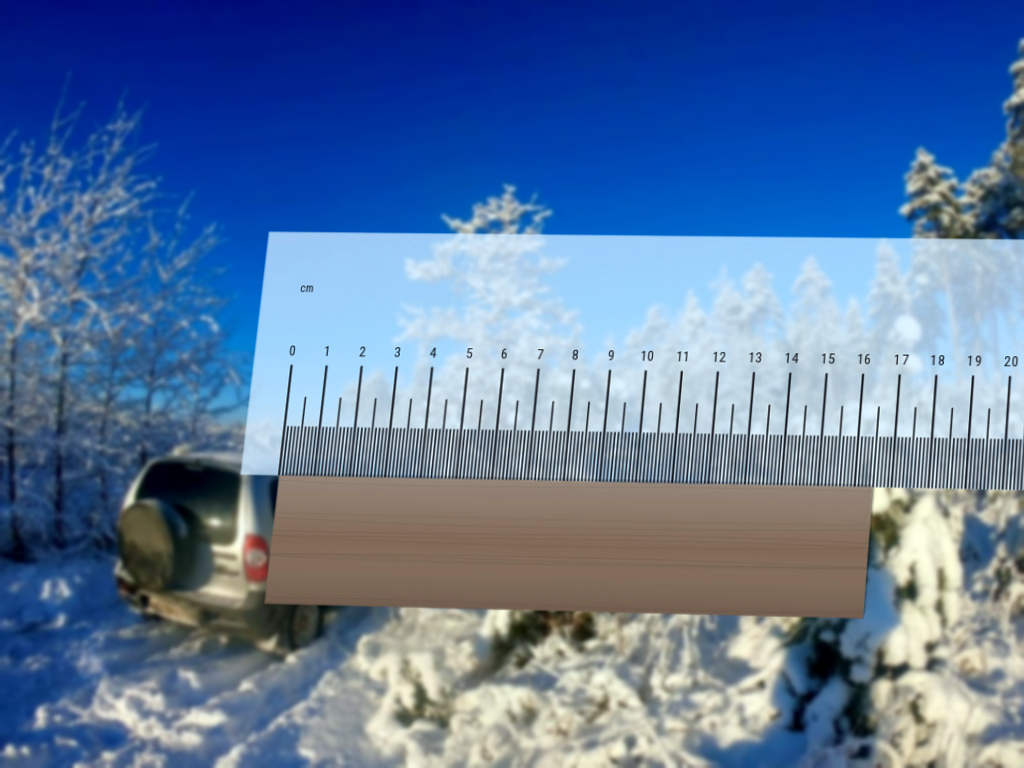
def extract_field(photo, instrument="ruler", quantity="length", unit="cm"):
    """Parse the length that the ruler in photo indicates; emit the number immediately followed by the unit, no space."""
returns 16.5cm
